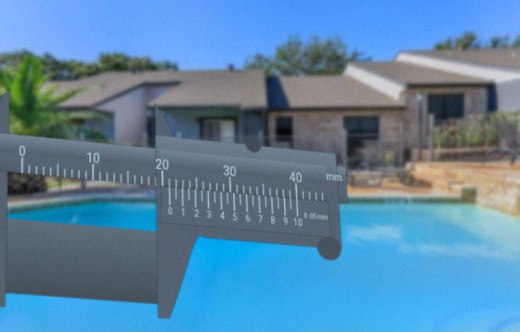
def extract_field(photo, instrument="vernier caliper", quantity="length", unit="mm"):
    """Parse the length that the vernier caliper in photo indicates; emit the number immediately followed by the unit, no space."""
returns 21.0mm
